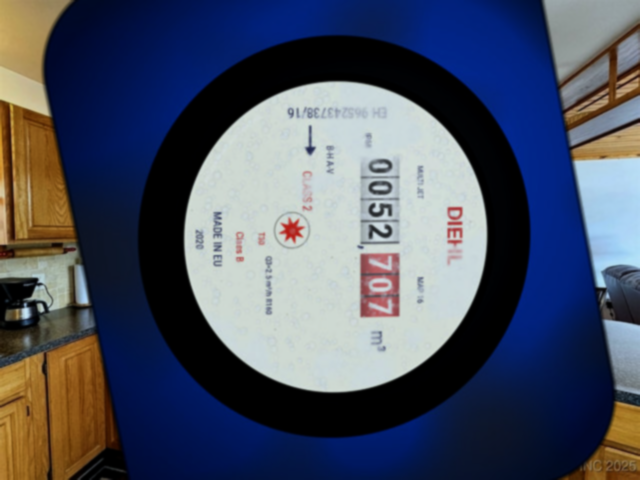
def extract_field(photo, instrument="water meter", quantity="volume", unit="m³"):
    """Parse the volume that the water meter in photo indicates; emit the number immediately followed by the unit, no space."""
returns 52.707m³
